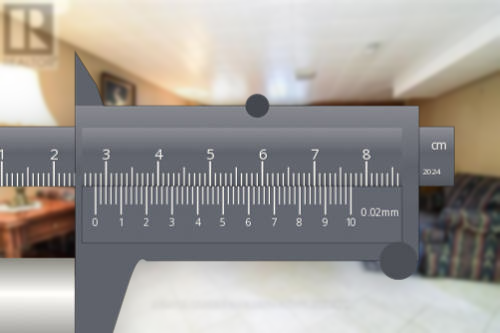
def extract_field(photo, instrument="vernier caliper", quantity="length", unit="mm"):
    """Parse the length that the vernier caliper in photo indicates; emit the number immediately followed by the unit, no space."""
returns 28.0mm
